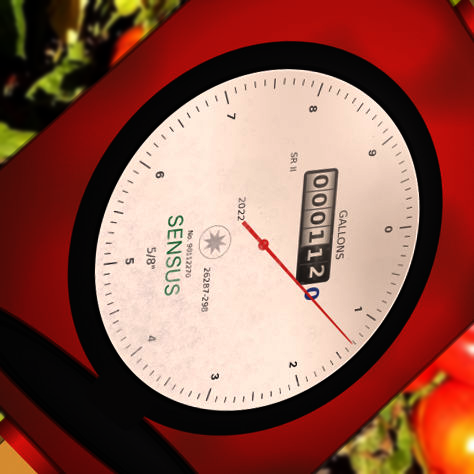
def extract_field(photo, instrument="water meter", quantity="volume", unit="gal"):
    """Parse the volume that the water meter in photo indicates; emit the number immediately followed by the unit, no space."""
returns 1121.3gal
